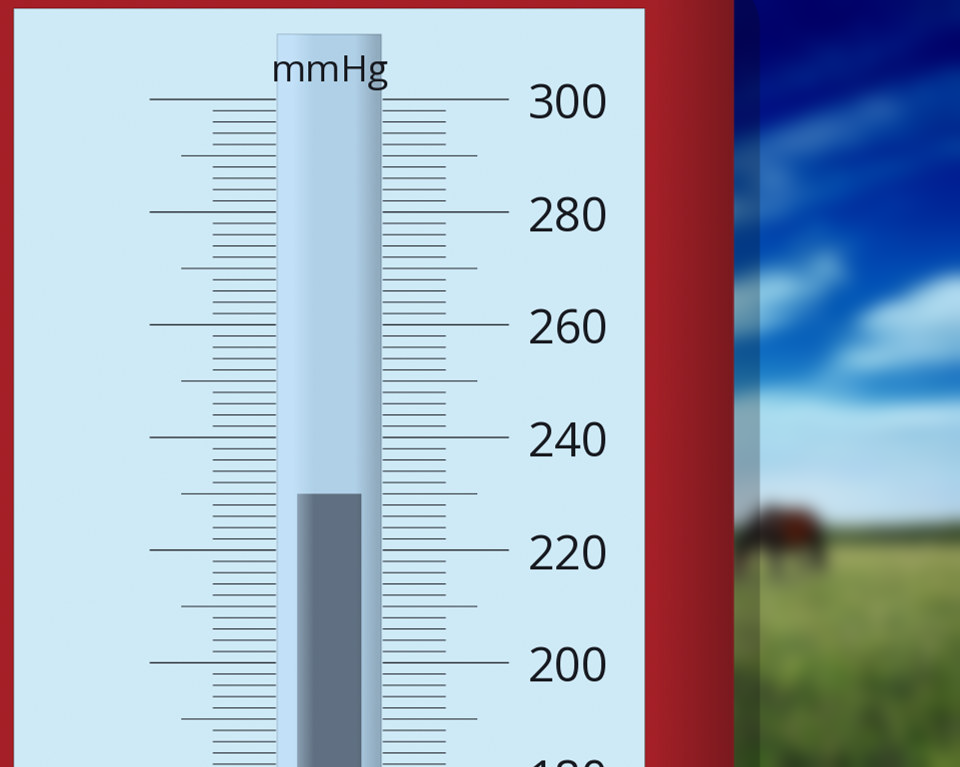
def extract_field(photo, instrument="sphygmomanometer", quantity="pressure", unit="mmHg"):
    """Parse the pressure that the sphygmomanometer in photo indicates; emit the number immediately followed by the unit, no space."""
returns 230mmHg
